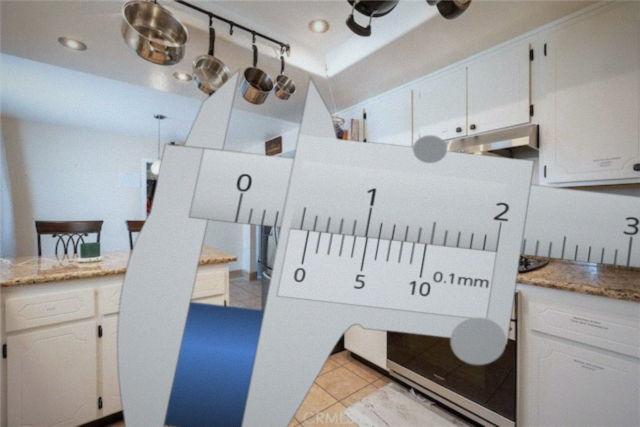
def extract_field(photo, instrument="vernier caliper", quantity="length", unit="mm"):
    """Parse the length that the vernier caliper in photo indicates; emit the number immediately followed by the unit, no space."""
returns 5.6mm
